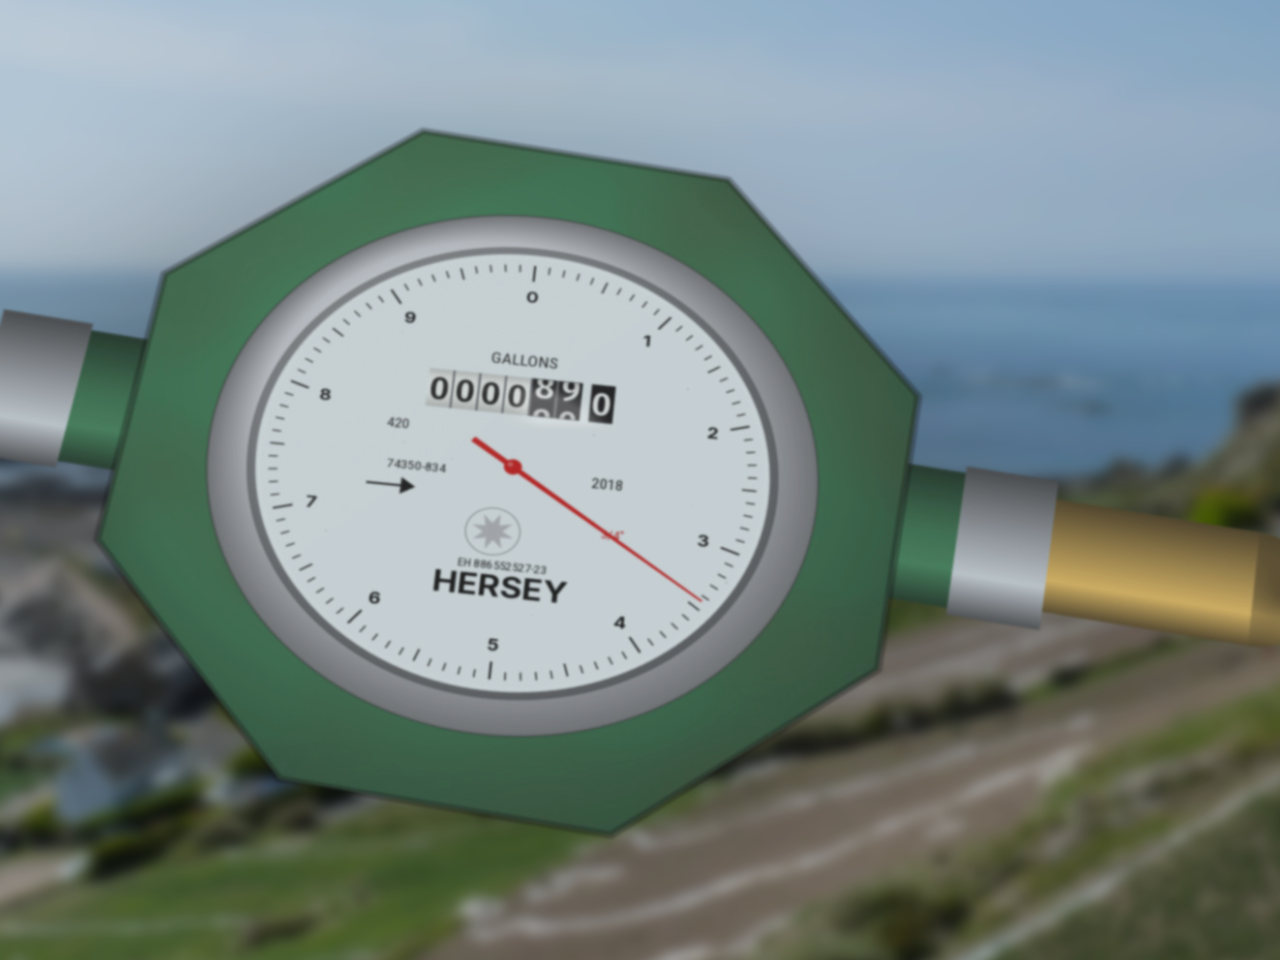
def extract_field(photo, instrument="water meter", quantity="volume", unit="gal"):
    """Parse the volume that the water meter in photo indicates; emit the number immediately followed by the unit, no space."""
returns 893.4gal
